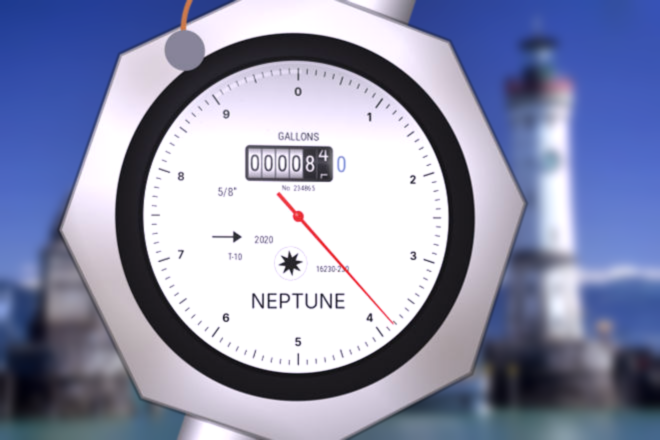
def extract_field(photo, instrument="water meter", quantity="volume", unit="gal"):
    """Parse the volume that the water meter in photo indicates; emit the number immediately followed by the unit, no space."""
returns 843.8gal
